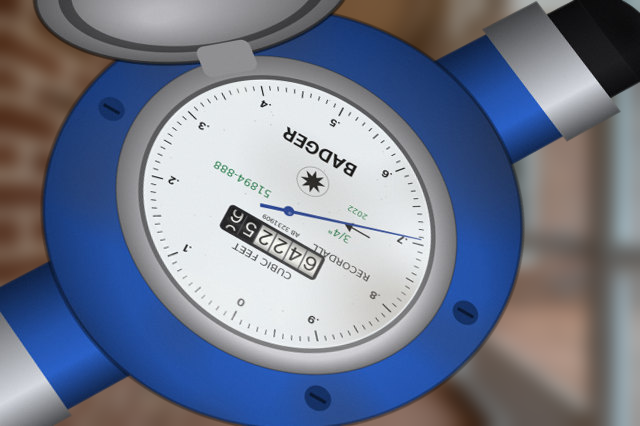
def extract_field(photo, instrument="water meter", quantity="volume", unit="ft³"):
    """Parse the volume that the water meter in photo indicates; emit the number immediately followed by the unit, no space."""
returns 642255.69ft³
